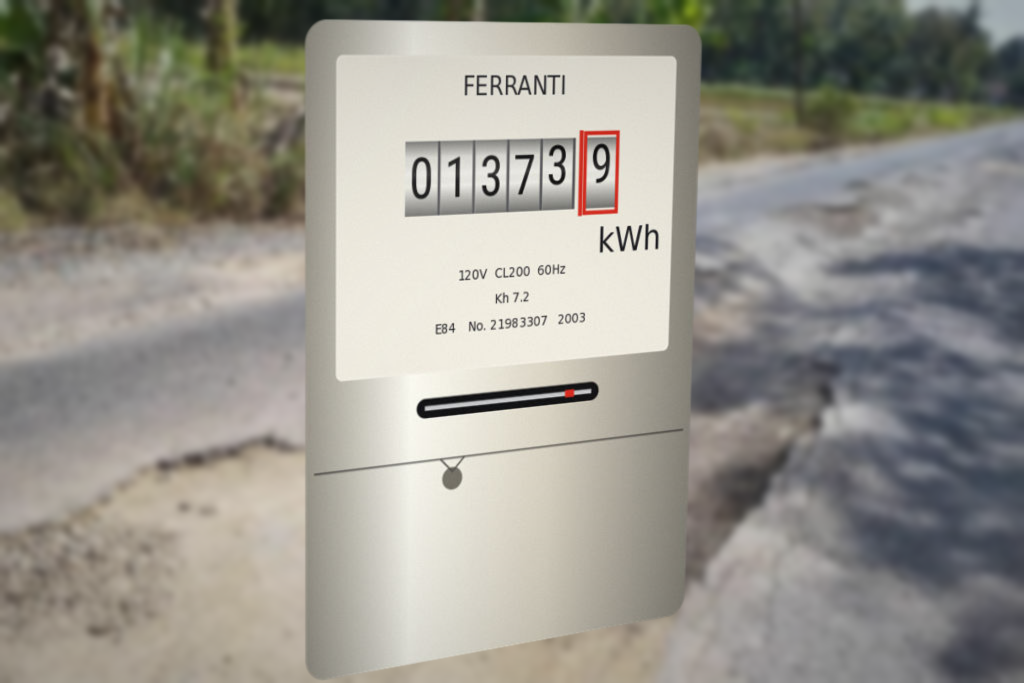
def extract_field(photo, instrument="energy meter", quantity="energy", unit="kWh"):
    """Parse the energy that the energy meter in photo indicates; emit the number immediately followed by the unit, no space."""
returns 1373.9kWh
